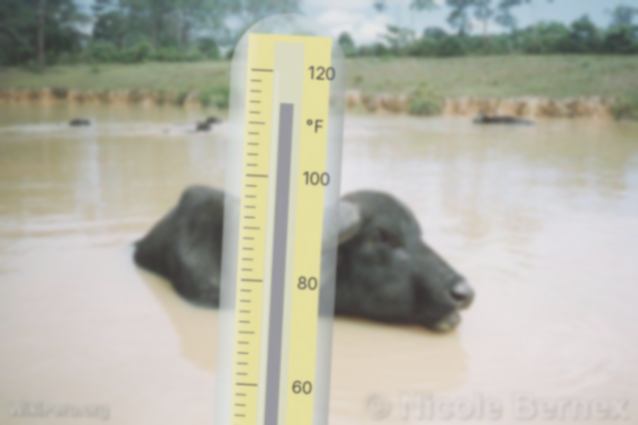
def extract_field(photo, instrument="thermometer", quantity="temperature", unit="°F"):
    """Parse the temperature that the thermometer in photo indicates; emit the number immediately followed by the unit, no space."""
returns 114°F
